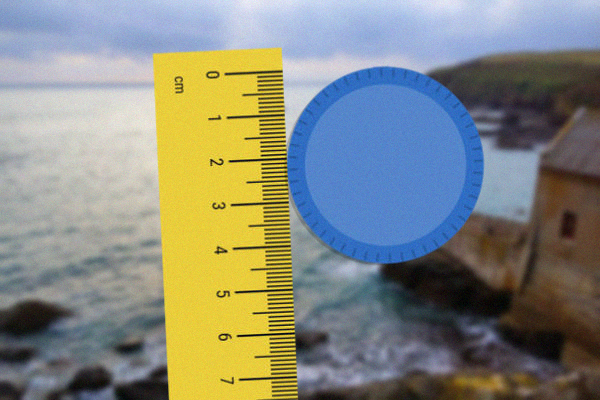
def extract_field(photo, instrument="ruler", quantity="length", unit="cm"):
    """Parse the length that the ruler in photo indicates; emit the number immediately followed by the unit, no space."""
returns 4.5cm
